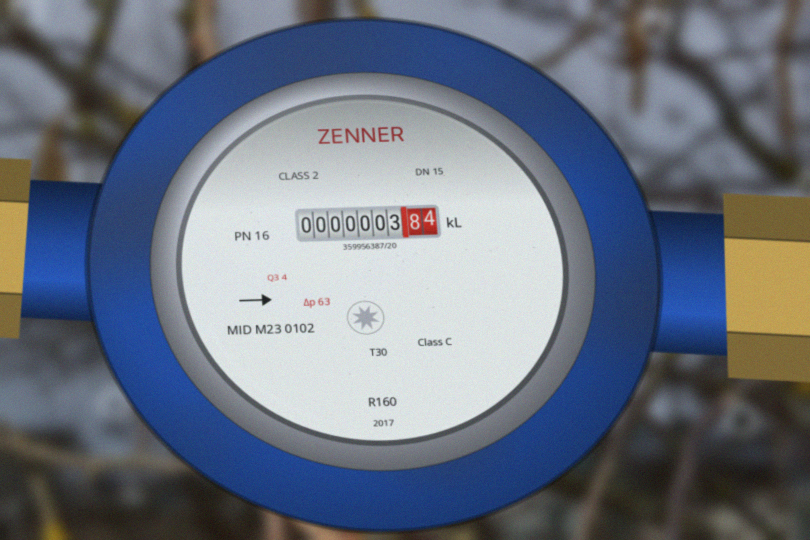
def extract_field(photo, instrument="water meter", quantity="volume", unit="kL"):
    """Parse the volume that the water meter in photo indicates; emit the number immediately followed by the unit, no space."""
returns 3.84kL
